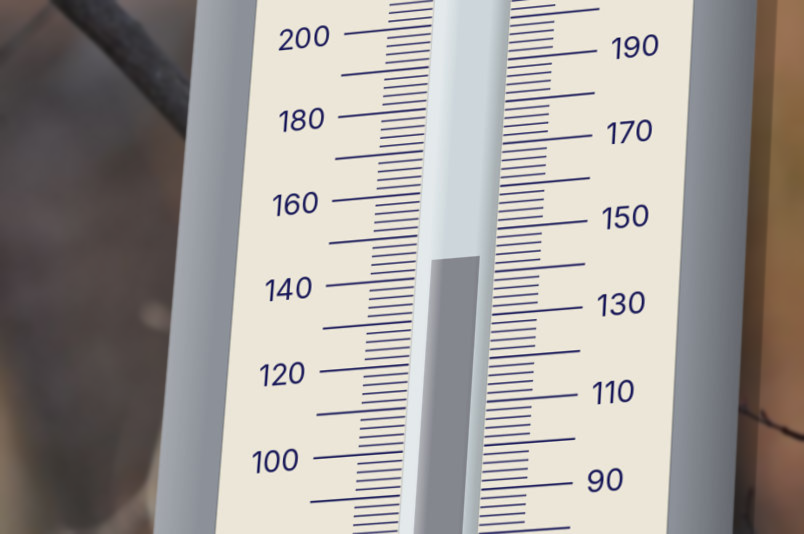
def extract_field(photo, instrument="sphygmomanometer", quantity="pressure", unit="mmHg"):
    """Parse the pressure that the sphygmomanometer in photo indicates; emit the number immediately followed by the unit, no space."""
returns 144mmHg
